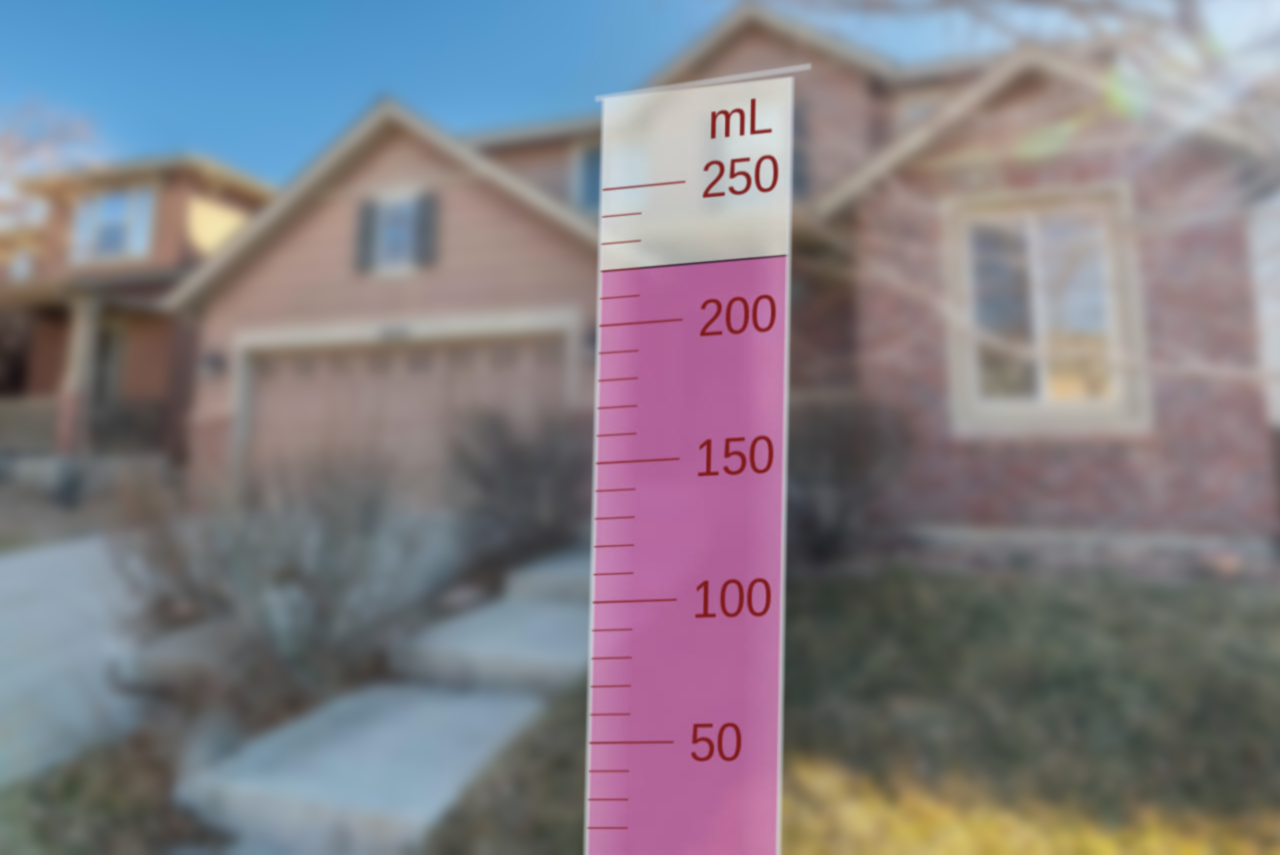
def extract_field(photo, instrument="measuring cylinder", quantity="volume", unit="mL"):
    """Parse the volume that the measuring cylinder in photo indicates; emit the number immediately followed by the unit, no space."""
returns 220mL
